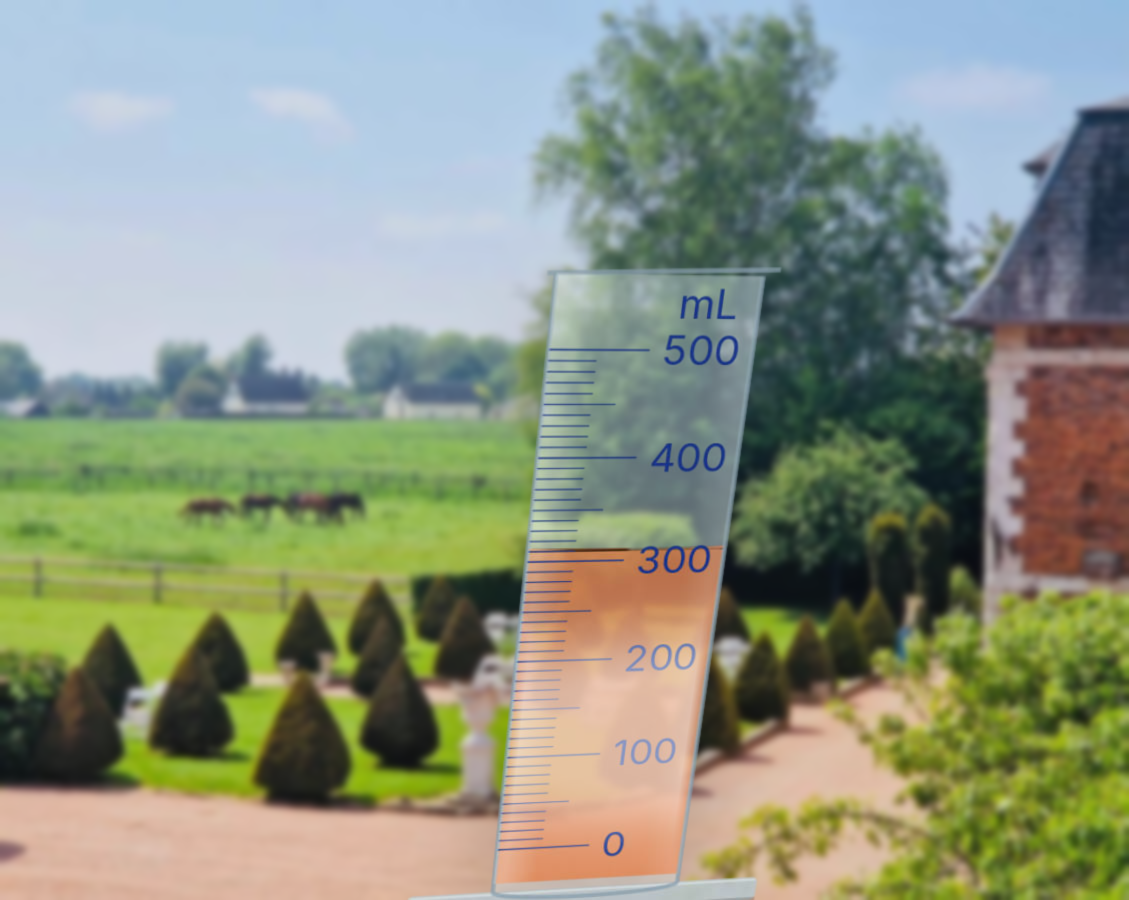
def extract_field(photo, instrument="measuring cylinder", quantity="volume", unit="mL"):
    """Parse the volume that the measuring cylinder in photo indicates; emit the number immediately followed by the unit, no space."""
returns 310mL
